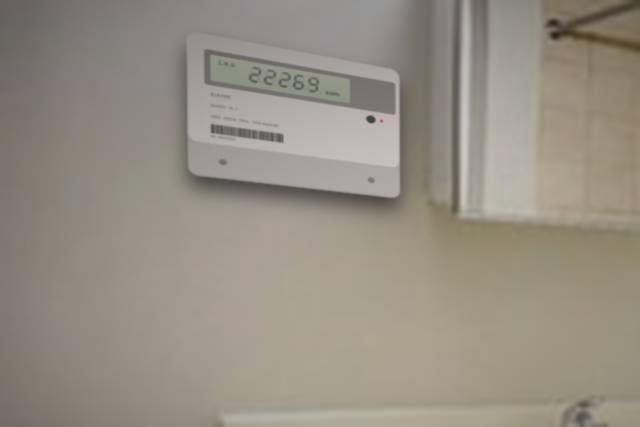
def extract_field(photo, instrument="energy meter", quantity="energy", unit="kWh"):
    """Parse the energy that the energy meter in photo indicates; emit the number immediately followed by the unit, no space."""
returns 22269kWh
